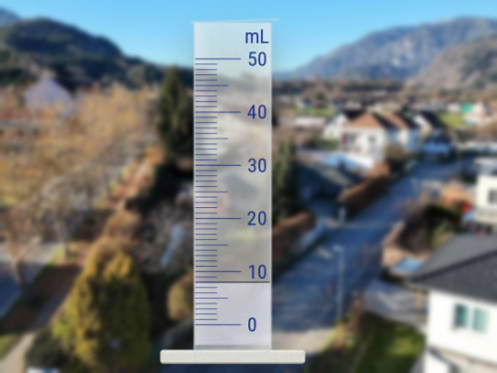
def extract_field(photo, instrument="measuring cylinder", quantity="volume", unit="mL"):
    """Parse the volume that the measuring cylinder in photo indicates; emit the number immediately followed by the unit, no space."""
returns 8mL
